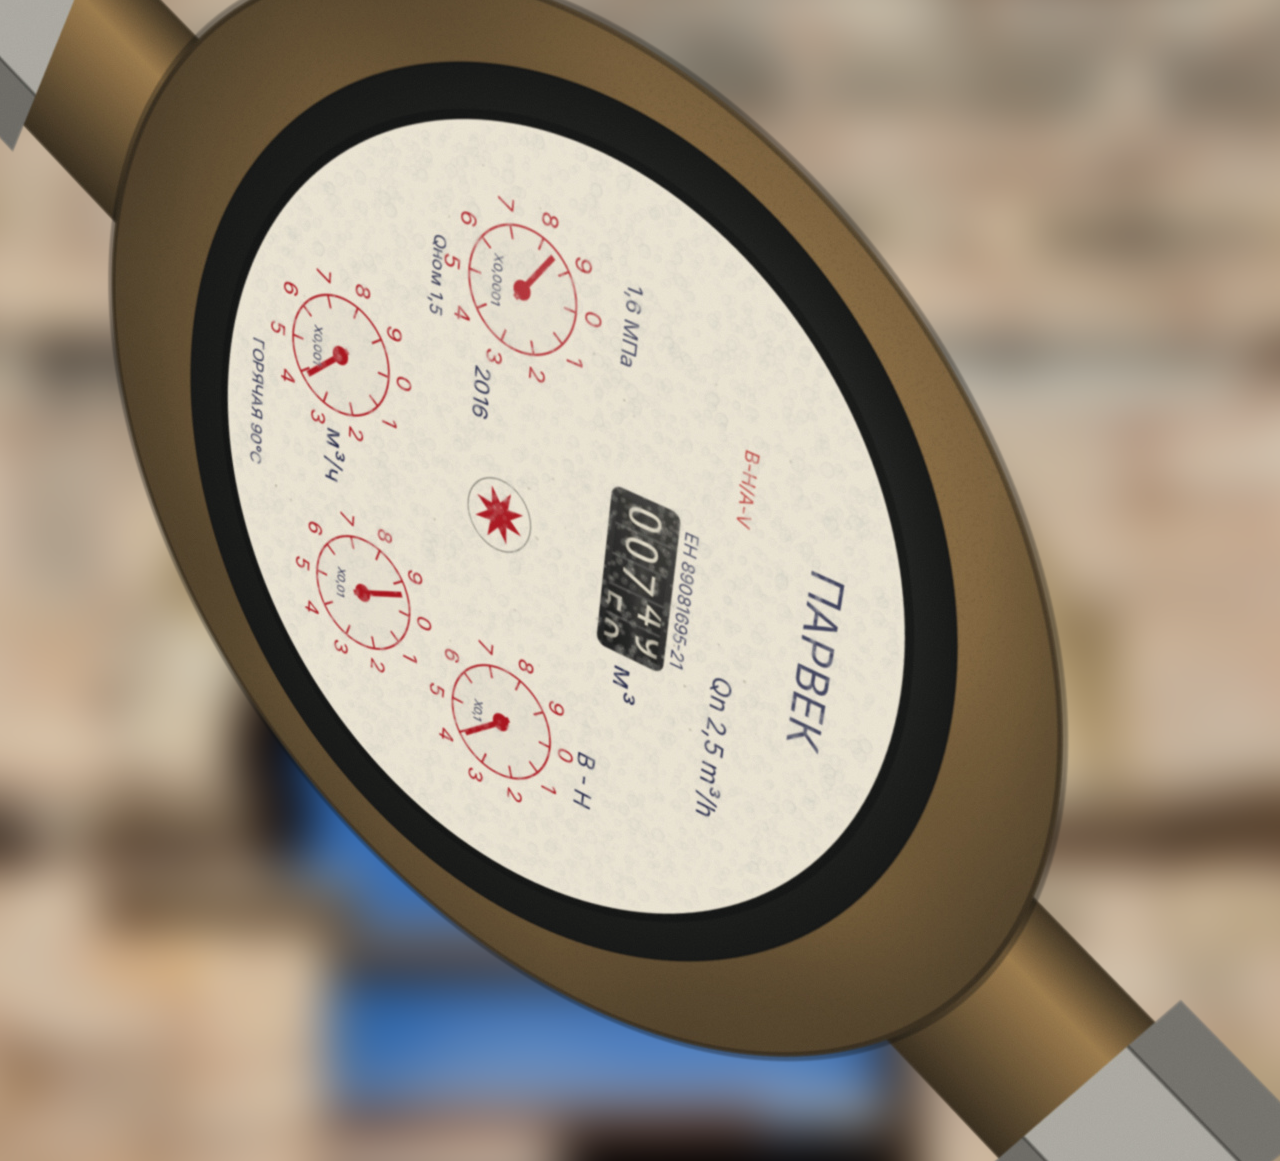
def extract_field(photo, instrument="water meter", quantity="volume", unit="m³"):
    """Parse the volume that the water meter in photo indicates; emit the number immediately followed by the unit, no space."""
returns 749.3938m³
